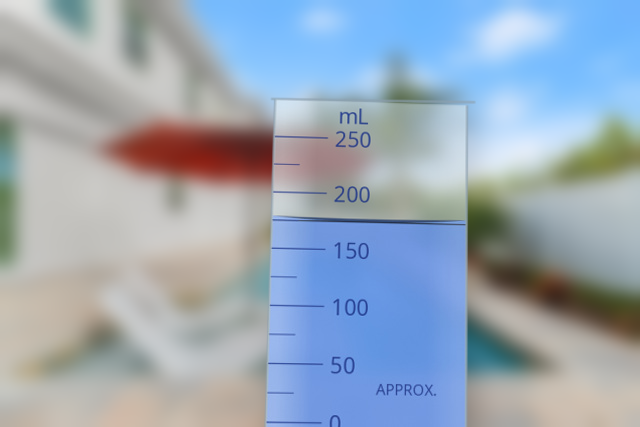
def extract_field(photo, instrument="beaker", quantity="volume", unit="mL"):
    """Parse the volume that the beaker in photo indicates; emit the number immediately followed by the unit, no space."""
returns 175mL
